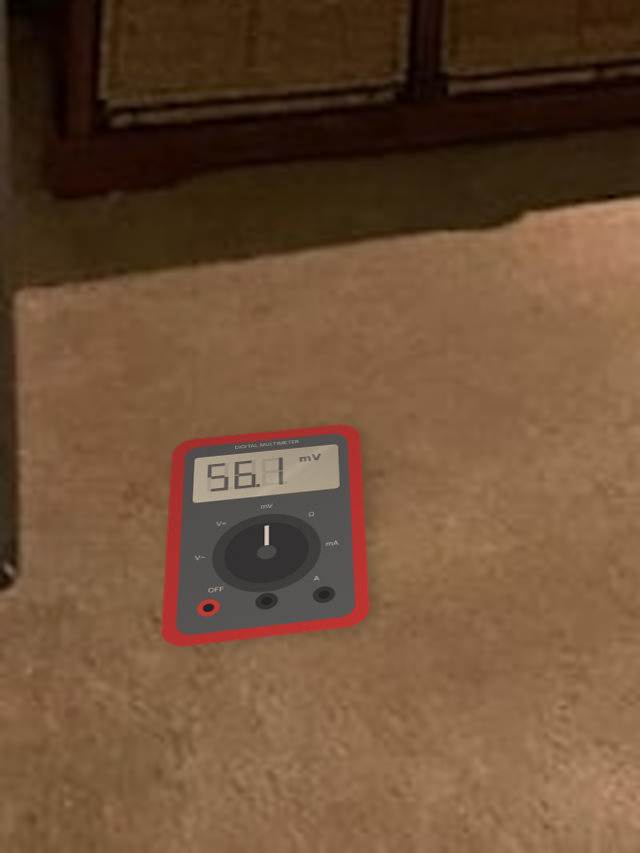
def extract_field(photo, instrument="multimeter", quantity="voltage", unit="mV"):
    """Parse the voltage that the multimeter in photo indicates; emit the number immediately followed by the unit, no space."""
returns 56.1mV
